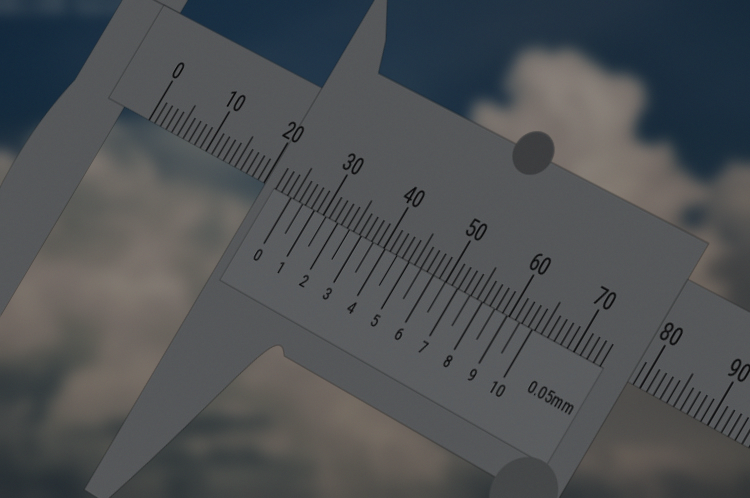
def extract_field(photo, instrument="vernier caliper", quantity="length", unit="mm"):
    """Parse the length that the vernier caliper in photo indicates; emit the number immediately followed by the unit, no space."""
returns 24.6mm
